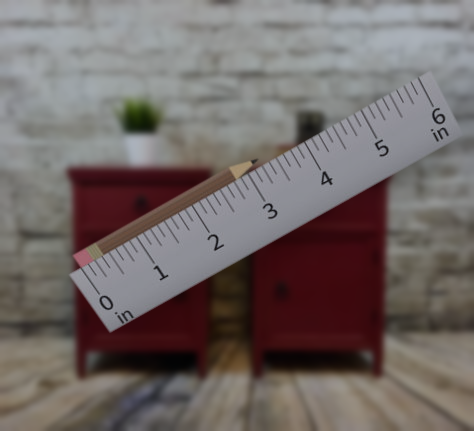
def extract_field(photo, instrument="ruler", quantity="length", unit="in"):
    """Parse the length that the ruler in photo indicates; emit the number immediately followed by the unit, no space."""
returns 3.25in
